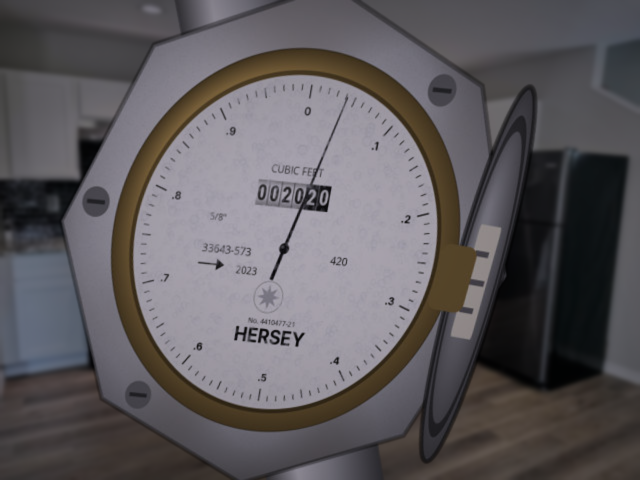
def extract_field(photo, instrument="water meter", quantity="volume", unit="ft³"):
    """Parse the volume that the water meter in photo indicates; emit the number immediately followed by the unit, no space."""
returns 2020.04ft³
